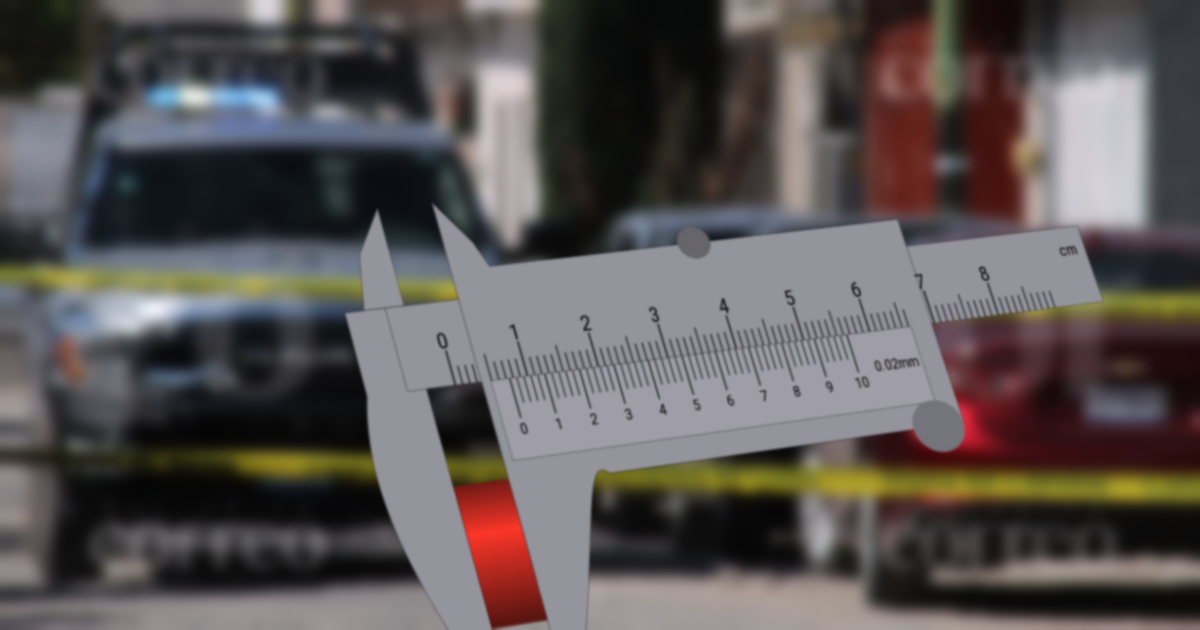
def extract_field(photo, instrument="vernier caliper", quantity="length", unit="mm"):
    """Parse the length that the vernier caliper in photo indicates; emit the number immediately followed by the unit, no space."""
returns 7.5mm
